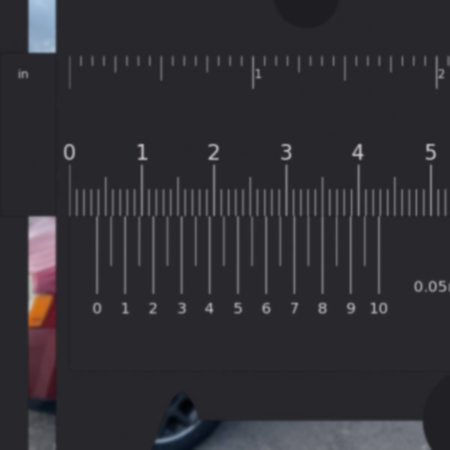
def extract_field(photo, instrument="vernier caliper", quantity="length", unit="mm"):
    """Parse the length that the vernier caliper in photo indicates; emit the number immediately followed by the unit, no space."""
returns 3.8mm
